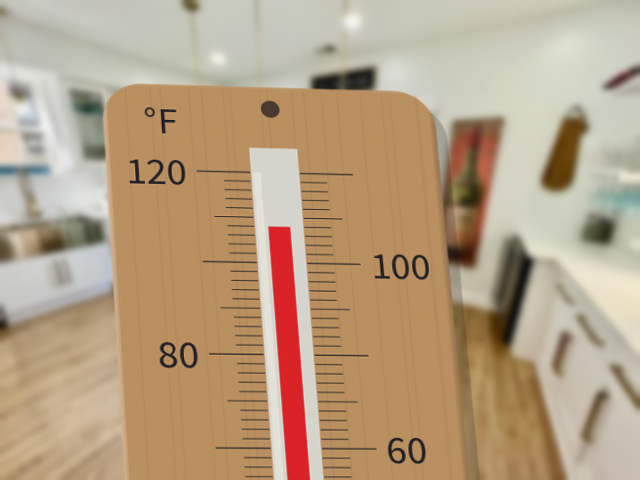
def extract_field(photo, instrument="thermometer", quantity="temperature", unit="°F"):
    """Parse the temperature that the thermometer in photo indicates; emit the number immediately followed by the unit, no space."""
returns 108°F
